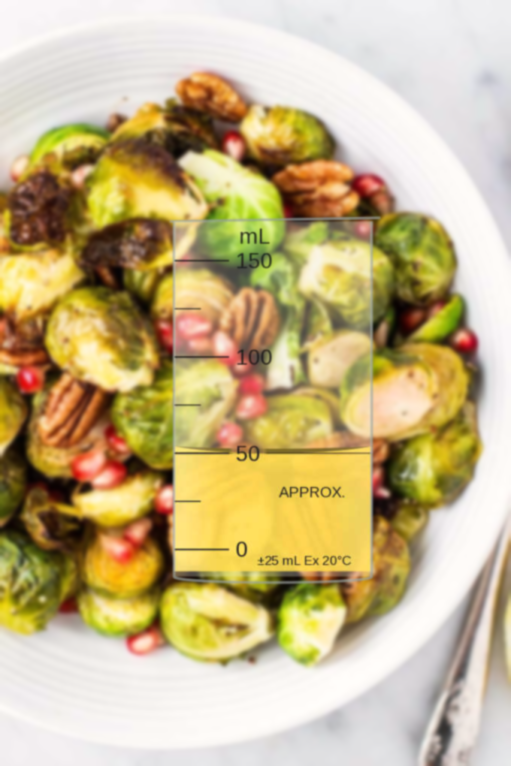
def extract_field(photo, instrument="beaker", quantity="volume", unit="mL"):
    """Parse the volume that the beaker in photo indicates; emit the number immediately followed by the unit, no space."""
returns 50mL
